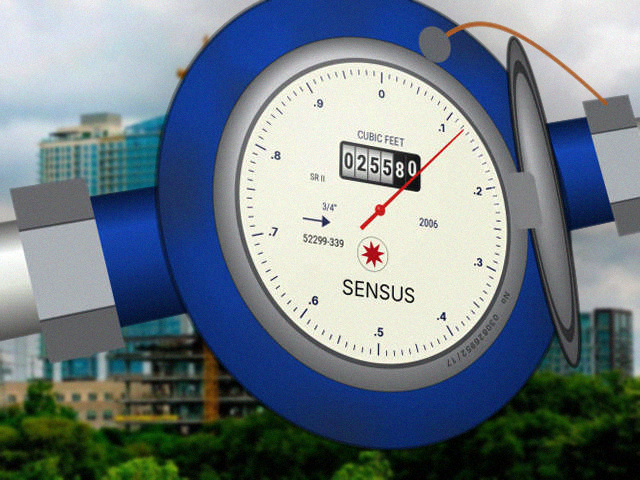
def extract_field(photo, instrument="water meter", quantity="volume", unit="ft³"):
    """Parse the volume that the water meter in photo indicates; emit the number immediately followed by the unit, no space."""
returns 25580.12ft³
